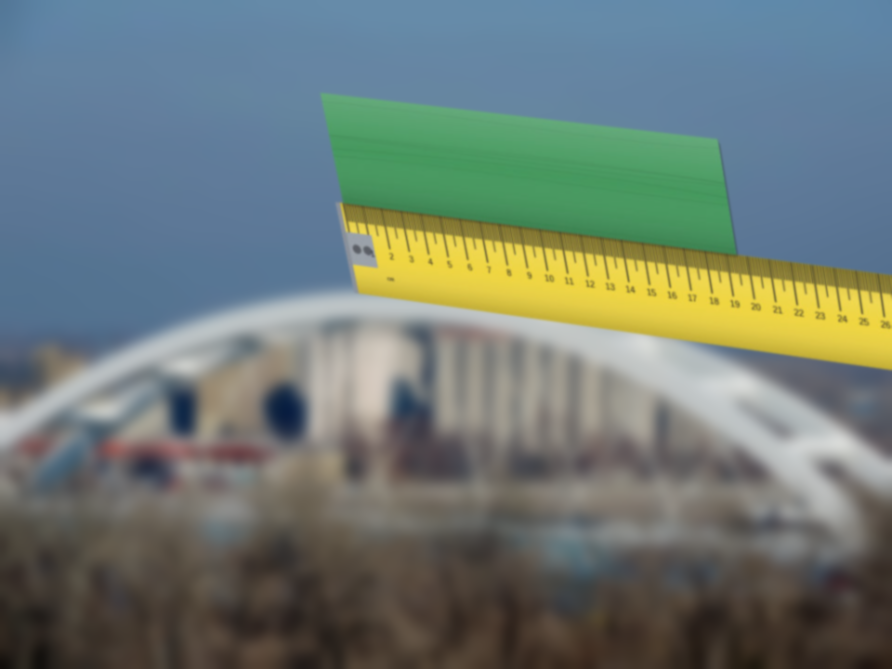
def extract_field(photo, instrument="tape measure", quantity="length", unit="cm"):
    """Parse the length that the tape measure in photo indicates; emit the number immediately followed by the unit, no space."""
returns 19.5cm
